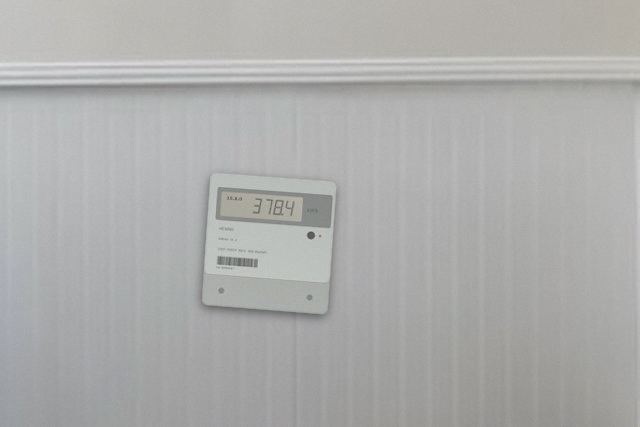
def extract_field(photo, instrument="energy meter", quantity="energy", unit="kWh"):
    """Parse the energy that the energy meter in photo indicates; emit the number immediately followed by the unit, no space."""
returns 378.4kWh
